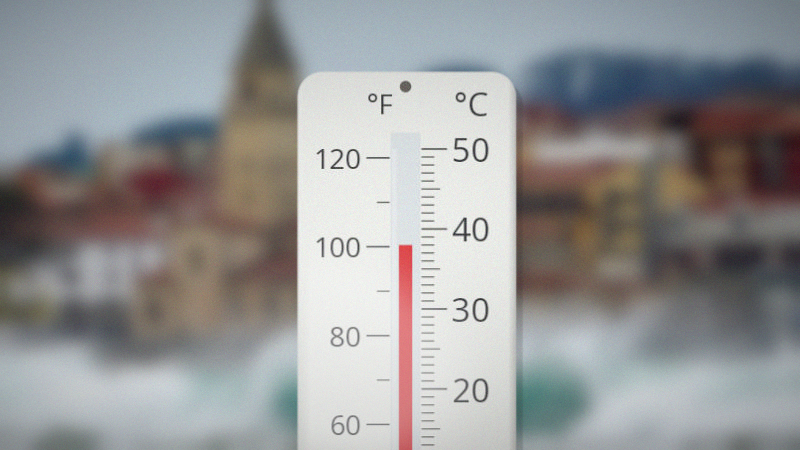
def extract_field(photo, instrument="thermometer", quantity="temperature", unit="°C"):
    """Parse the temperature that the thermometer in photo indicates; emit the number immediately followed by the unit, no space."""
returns 38°C
